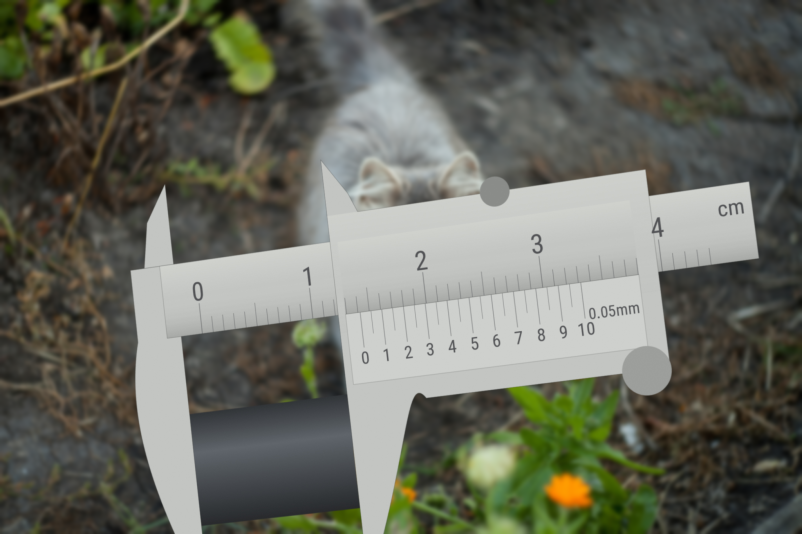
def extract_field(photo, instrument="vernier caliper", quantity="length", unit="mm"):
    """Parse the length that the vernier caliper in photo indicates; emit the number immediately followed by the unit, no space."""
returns 14.2mm
